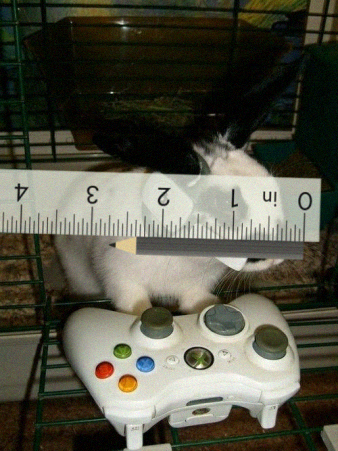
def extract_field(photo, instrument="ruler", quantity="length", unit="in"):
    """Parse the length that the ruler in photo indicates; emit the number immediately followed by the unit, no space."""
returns 2.75in
